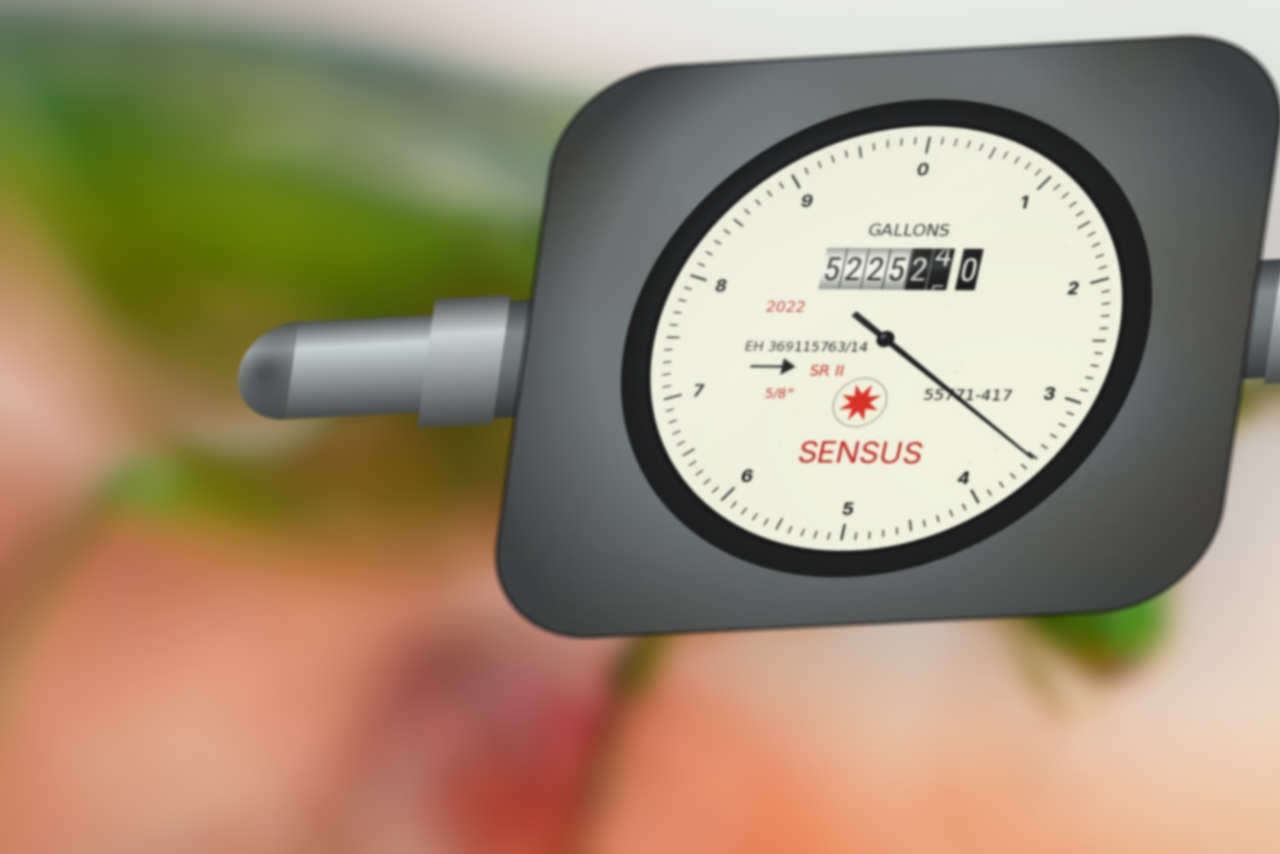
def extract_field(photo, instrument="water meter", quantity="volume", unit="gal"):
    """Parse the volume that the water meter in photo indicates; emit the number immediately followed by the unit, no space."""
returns 5225243.5gal
